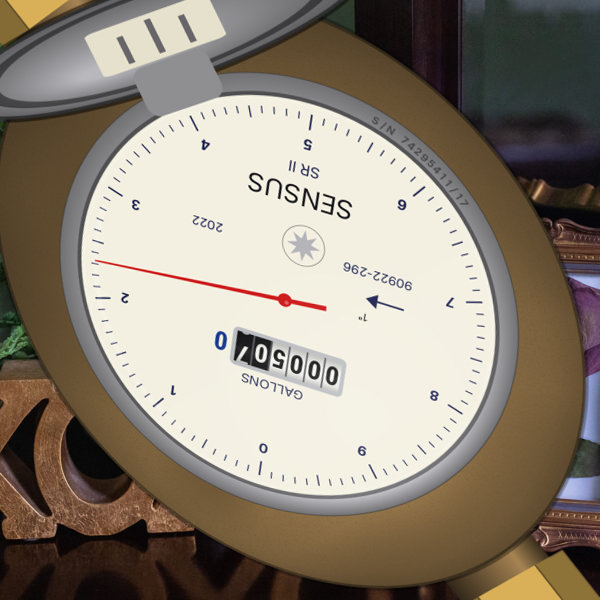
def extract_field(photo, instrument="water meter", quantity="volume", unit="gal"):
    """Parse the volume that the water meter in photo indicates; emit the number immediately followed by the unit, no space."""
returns 5072.3gal
